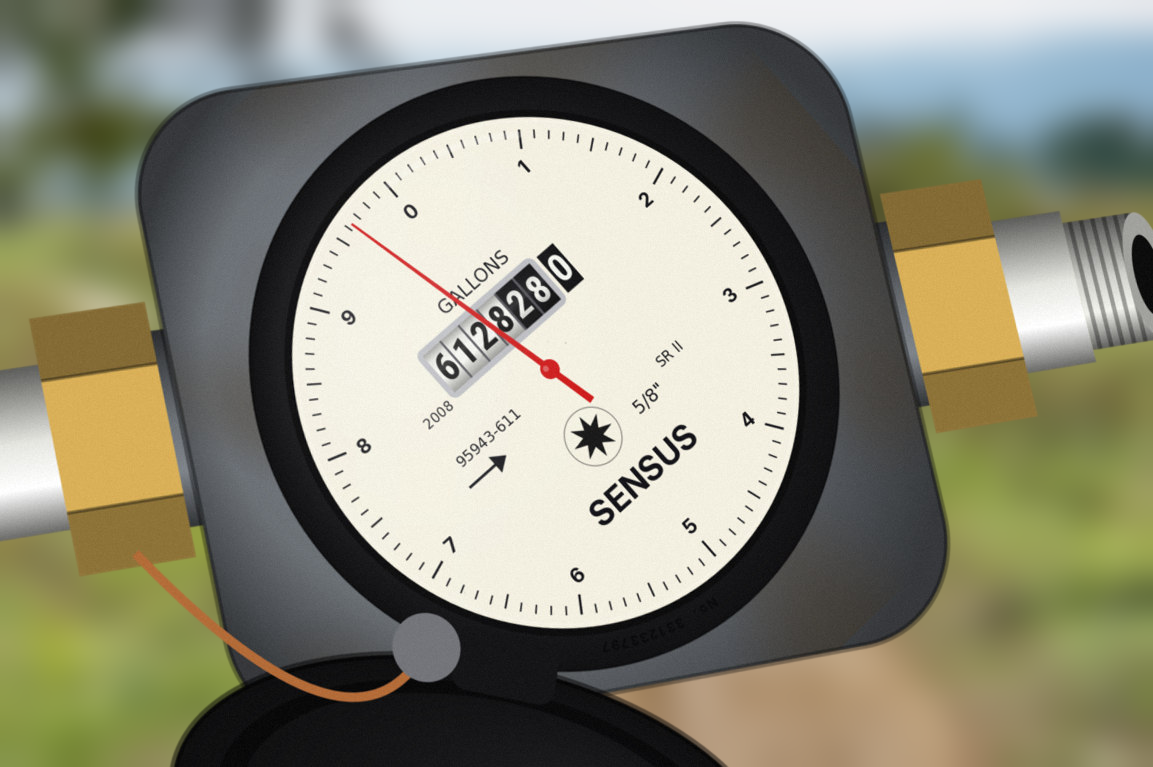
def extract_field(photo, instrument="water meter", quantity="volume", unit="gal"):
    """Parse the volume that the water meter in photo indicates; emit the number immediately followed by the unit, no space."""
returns 6128279.6gal
